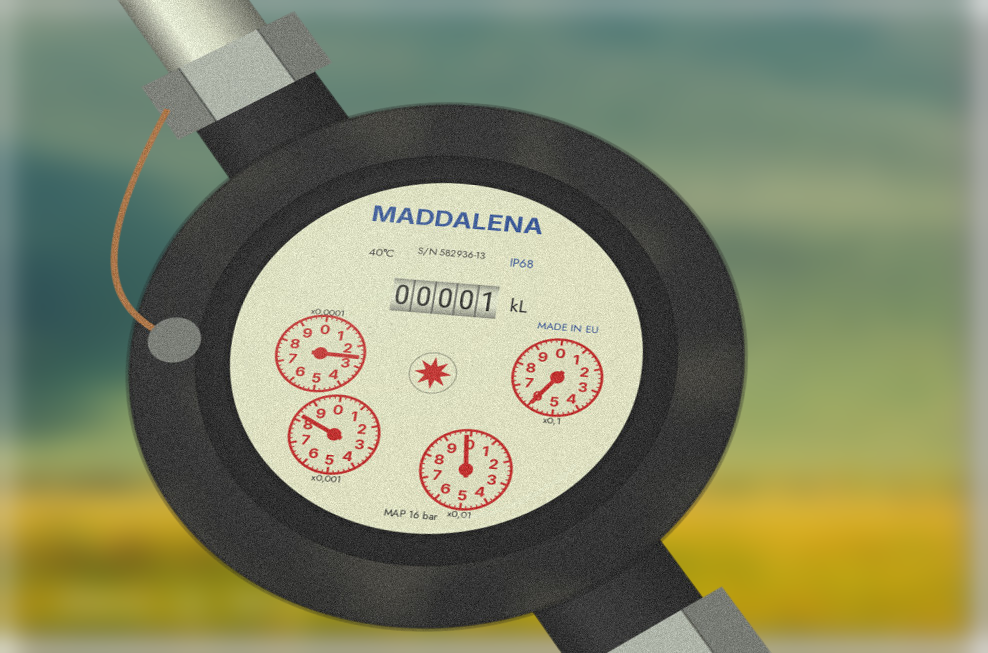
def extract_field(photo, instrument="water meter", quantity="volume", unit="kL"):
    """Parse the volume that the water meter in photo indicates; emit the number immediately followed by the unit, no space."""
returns 1.5982kL
